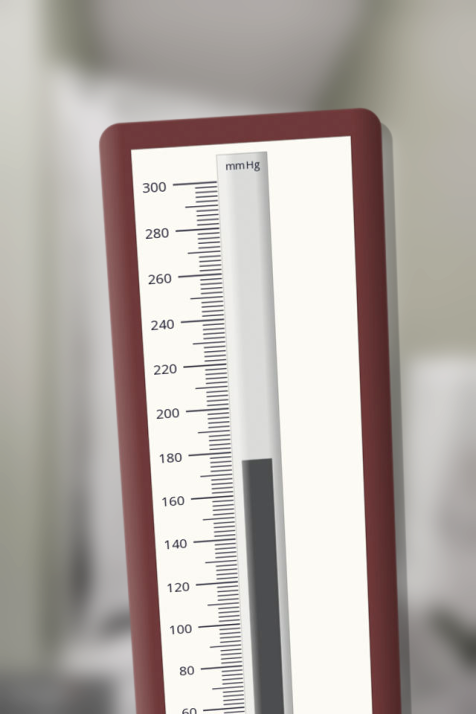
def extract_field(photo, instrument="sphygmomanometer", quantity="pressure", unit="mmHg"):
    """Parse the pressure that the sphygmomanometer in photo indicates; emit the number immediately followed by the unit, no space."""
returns 176mmHg
